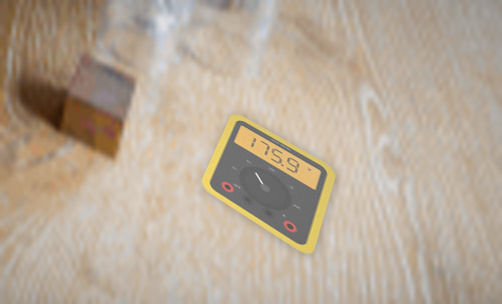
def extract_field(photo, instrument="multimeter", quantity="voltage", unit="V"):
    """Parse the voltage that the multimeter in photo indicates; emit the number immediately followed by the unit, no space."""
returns 175.9V
